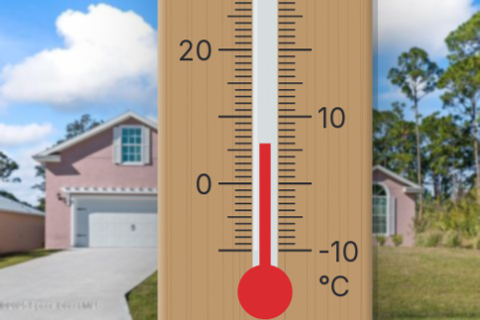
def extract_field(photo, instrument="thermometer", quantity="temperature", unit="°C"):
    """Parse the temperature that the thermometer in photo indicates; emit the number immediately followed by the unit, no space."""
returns 6°C
